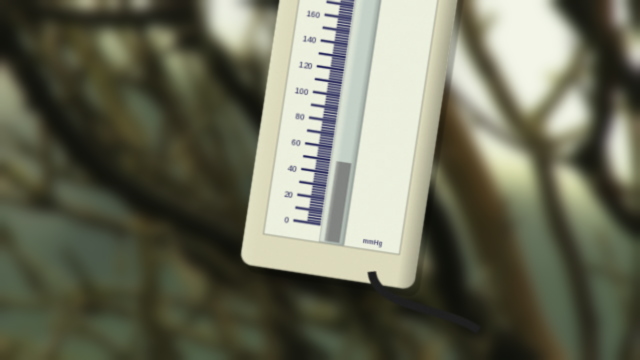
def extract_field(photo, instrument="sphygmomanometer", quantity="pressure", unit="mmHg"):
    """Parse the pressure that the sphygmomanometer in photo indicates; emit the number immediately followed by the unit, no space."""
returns 50mmHg
